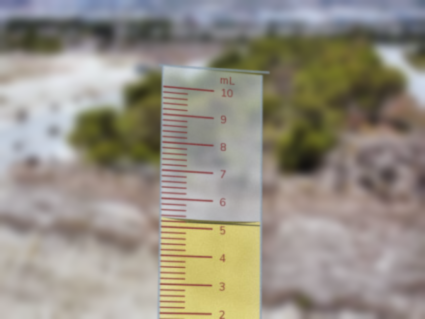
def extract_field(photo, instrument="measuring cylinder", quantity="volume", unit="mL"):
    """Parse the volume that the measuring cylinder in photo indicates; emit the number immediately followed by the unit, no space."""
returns 5.2mL
